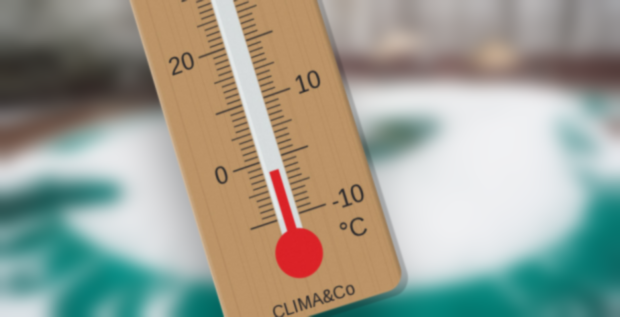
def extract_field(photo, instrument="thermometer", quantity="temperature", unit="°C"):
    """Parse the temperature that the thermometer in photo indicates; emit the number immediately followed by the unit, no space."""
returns -2°C
